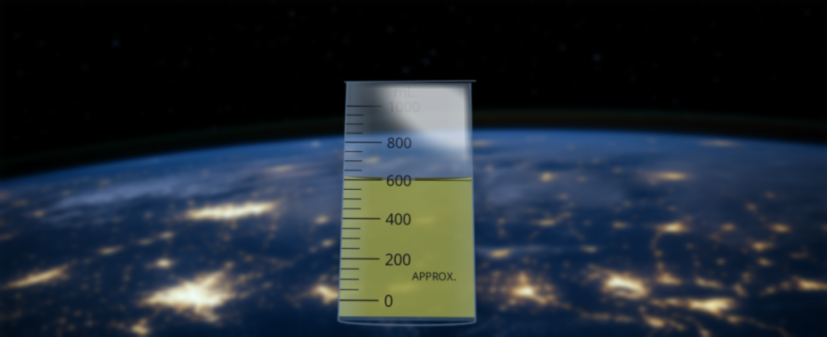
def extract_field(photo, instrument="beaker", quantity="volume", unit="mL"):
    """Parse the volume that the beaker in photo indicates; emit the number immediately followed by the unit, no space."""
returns 600mL
